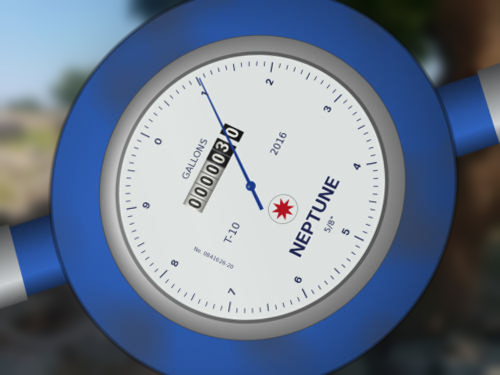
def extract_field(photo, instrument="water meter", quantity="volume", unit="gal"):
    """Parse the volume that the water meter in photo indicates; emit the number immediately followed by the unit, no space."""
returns 31.0gal
